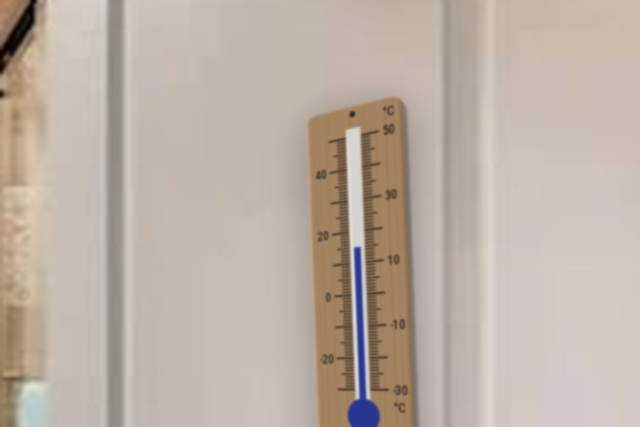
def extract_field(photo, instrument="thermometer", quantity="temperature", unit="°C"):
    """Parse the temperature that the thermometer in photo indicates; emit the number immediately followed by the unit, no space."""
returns 15°C
